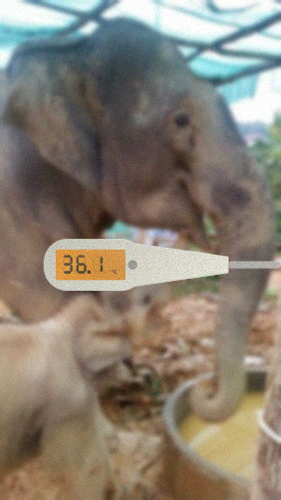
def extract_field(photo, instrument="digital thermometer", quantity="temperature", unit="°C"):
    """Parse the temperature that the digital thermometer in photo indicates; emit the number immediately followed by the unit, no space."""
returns 36.1°C
